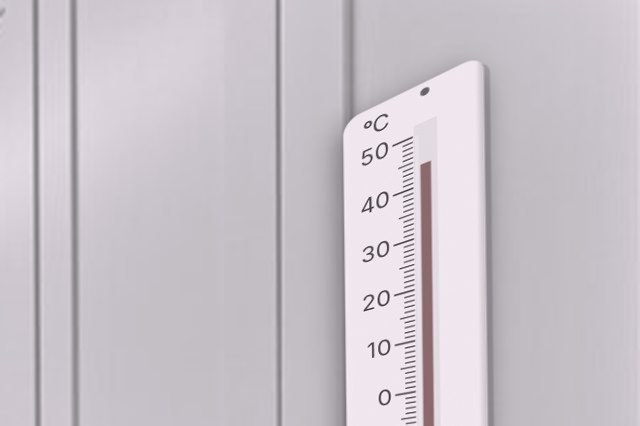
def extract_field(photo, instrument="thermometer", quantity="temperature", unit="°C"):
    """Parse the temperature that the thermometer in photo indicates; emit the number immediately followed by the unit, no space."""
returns 44°C
